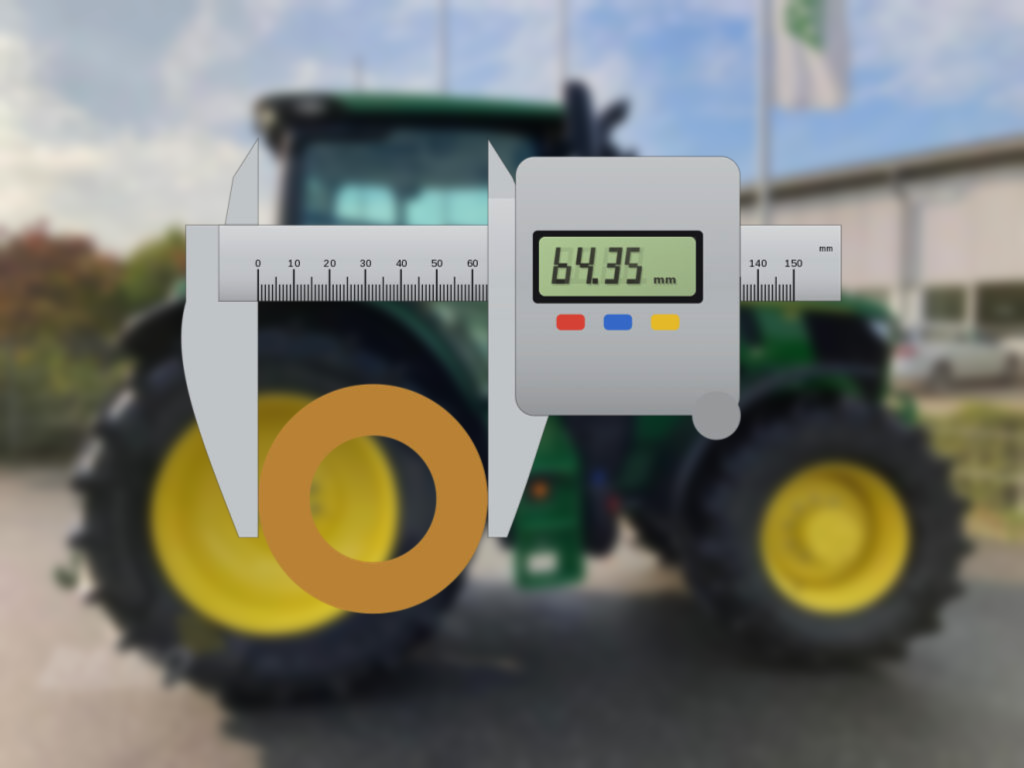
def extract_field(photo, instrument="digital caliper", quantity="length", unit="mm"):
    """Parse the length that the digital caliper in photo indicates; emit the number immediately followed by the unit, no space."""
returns 64.35mm
